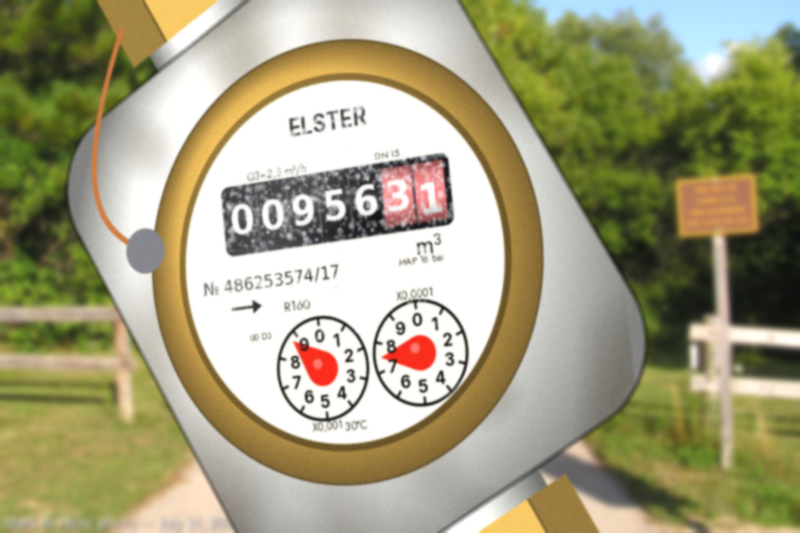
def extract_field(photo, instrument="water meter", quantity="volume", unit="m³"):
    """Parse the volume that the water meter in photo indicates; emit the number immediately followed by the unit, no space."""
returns 956.3087m³
